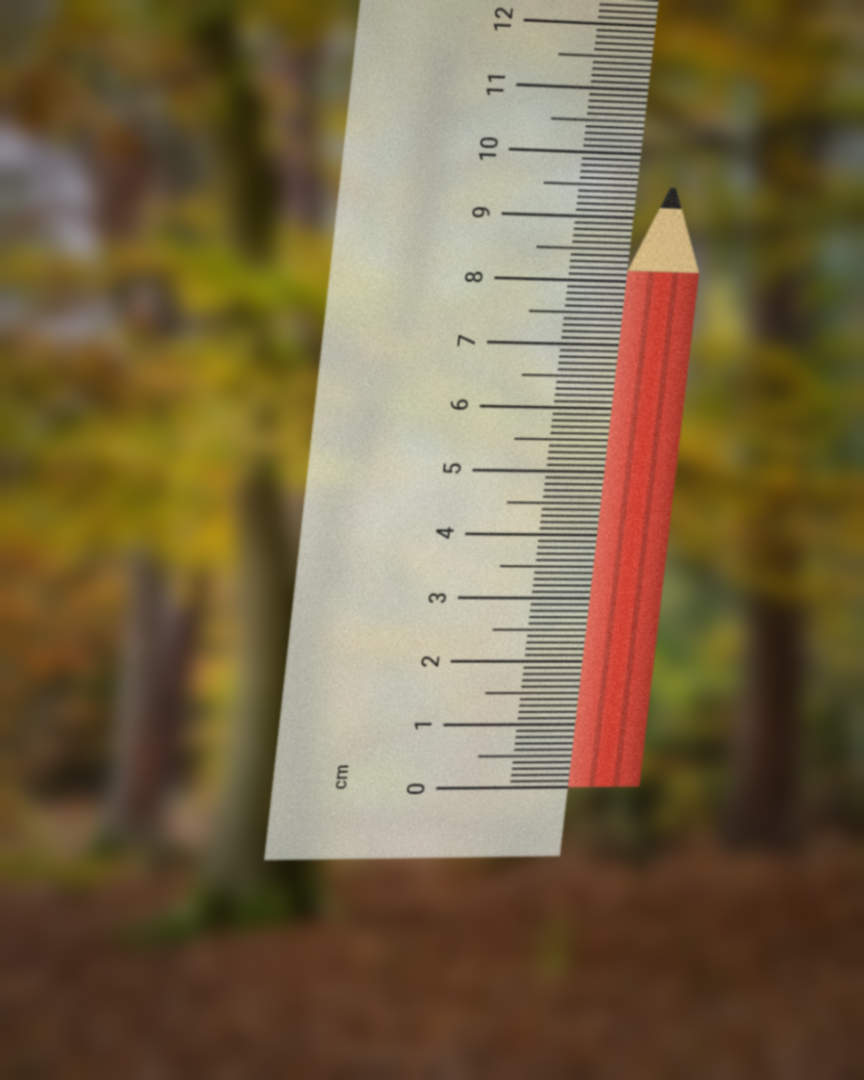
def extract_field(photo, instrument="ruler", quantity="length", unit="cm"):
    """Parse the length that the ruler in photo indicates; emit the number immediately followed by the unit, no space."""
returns 9.5cm
